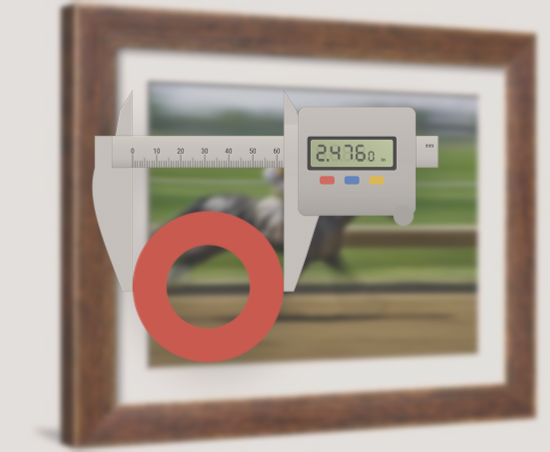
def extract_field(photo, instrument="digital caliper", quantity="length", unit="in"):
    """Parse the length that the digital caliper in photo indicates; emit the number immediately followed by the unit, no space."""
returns 2.4760in
